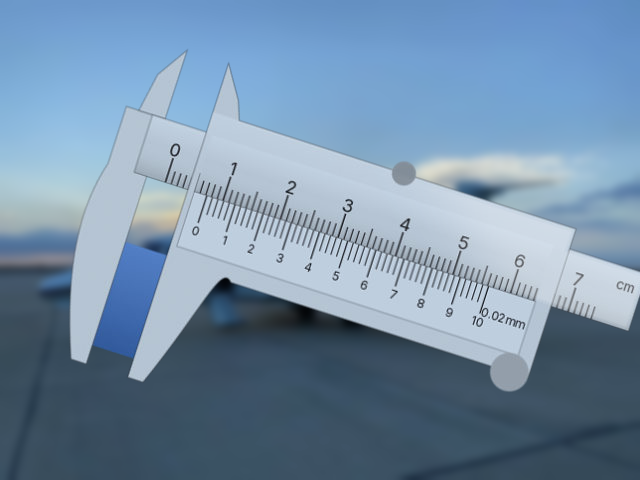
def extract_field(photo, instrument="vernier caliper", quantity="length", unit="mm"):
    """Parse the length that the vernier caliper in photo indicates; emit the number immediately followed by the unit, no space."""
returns 7.2mm
